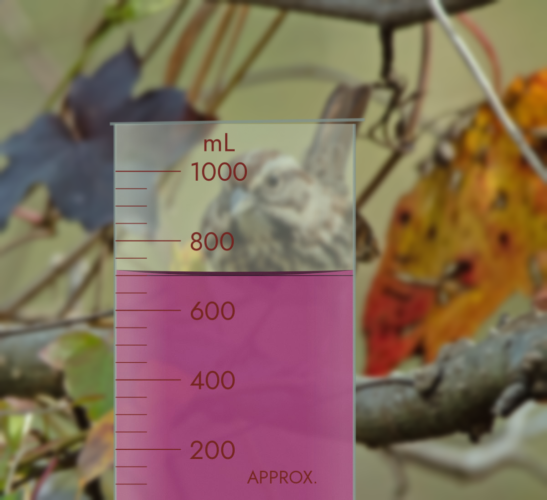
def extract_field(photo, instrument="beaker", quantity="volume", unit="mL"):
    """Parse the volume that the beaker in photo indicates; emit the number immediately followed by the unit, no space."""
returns 700mL
